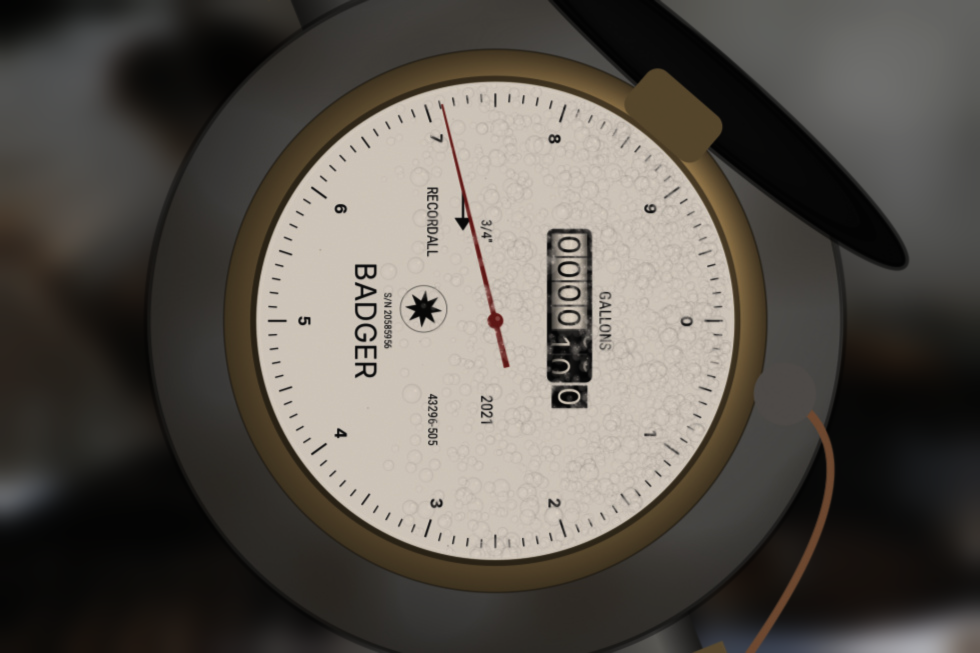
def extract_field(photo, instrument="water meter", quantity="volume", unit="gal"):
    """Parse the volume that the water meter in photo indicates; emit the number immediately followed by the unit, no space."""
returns 97.1gal
